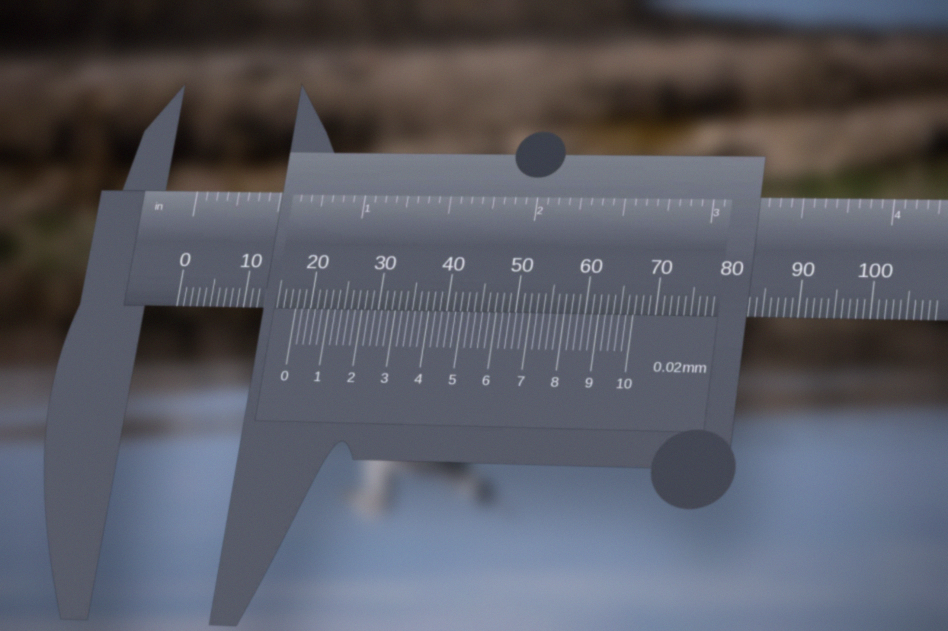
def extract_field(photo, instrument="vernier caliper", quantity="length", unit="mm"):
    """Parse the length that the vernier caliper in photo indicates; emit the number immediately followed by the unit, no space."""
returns 17.8mm
